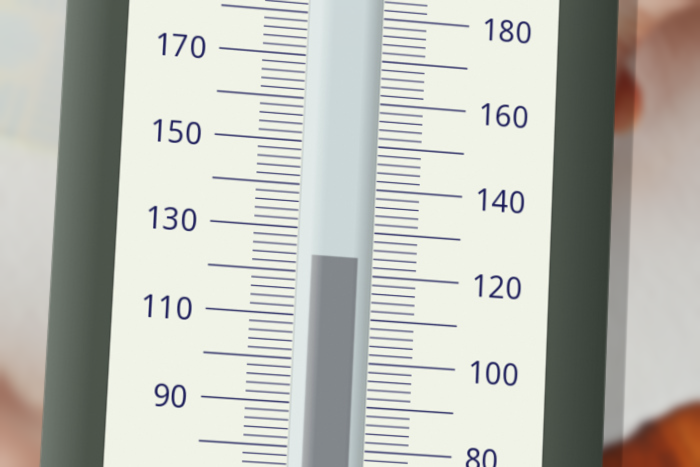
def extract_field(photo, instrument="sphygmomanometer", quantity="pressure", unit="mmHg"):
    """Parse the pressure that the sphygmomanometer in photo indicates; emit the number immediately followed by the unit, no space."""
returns 124mmHg
